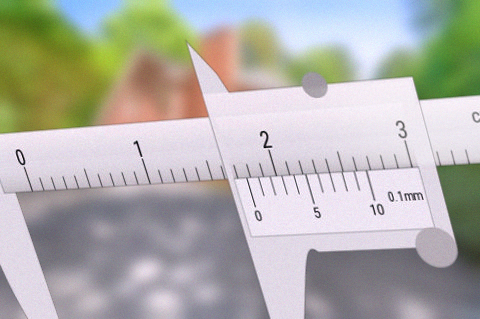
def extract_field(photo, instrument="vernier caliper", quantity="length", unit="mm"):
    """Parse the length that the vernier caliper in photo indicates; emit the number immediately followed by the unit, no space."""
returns 17.7mm
